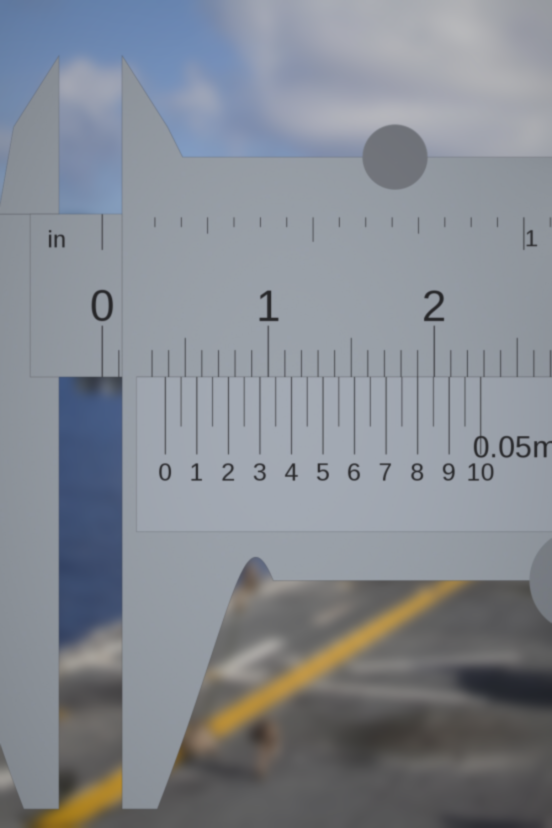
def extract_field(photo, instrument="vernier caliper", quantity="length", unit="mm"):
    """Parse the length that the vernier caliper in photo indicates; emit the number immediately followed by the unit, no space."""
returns 3.8mm
